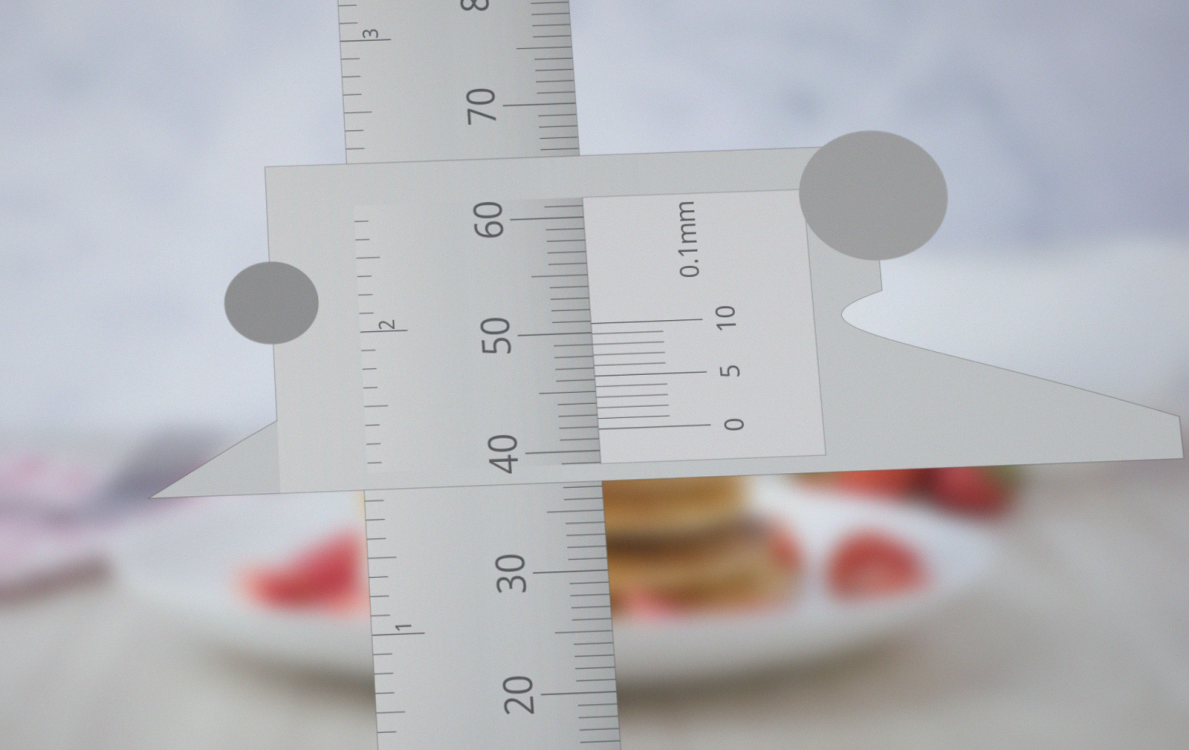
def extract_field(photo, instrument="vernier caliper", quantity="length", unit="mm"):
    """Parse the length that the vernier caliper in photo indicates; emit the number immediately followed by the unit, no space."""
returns 41.8mm
